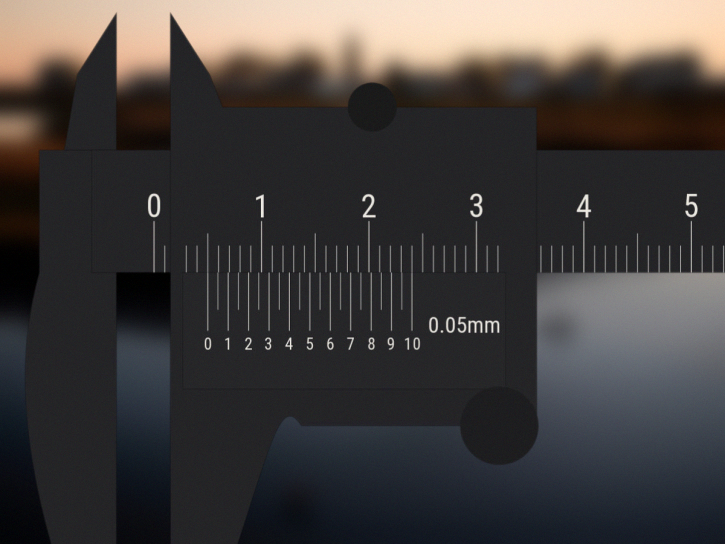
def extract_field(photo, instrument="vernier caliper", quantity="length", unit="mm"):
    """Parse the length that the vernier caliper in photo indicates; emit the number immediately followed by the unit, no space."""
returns 5.0mm
